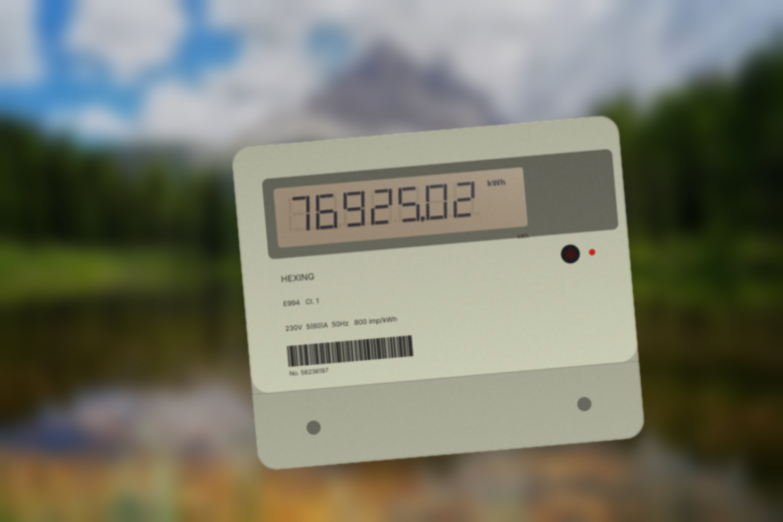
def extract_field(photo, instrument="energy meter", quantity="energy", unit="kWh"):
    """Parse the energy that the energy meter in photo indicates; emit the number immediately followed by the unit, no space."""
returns 76925.02kWh
